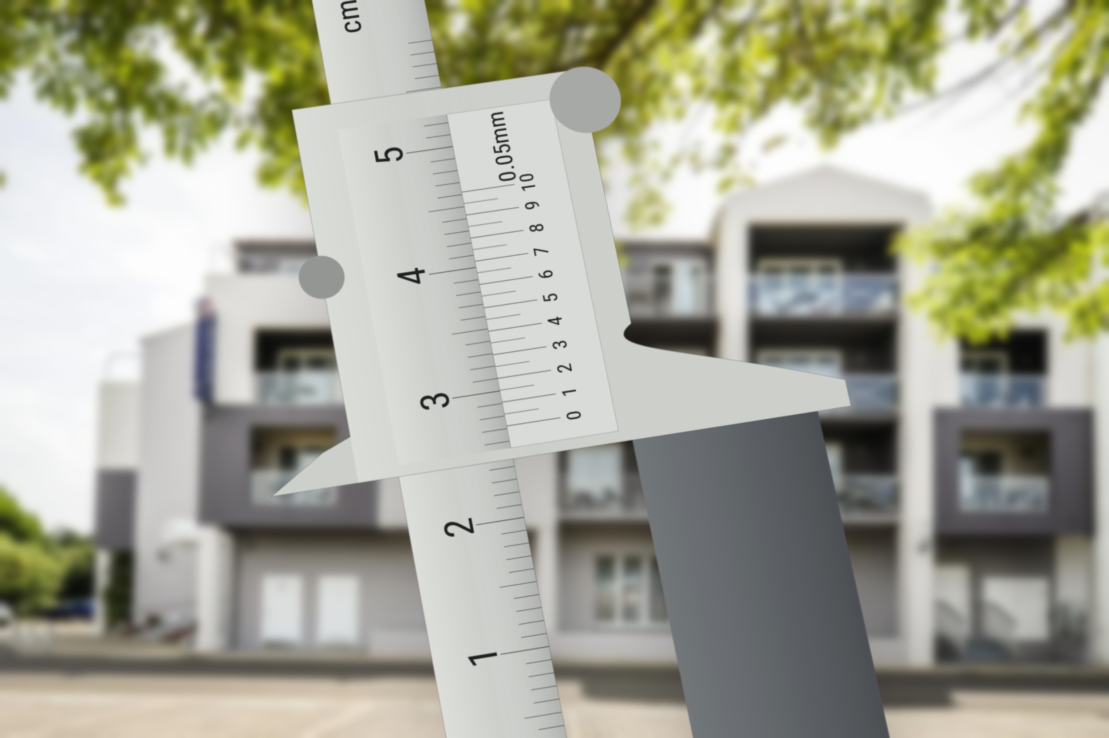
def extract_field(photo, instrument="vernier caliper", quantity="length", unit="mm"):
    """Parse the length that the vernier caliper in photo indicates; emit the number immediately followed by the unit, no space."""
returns 27.2mm
